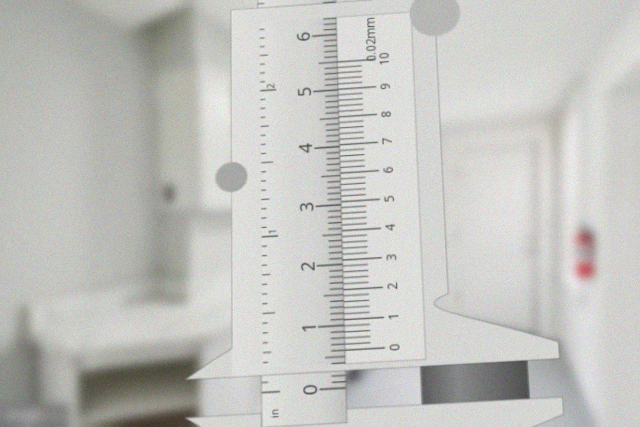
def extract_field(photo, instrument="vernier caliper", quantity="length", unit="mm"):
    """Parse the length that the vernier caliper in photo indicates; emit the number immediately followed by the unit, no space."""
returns 6.0mm
